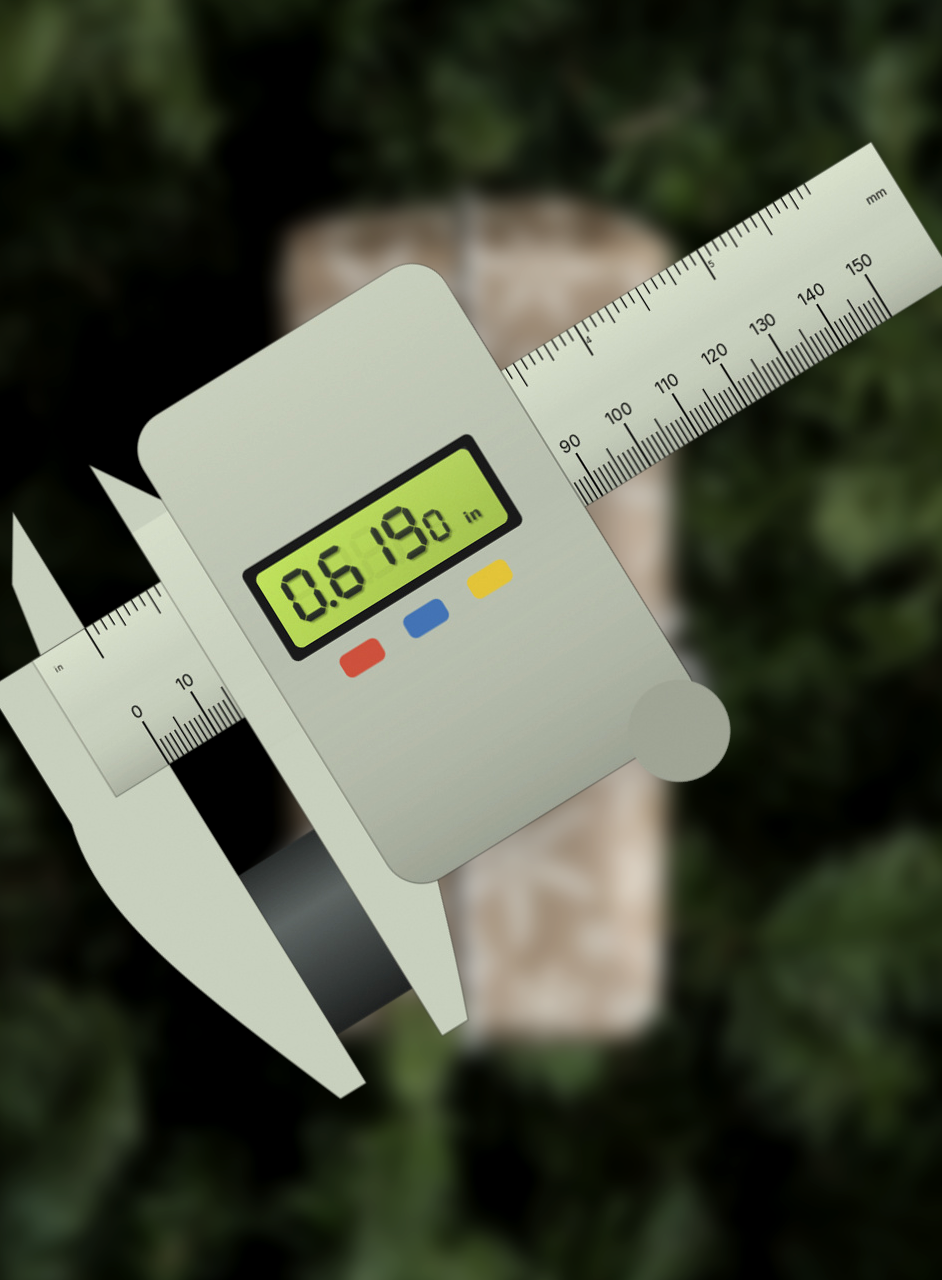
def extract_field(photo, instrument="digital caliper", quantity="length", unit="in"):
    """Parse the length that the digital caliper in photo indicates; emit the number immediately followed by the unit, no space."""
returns 0.6190in
